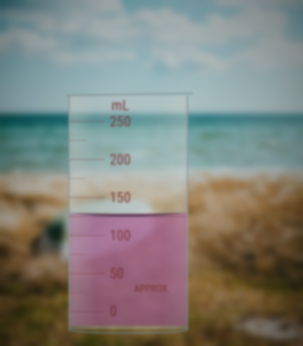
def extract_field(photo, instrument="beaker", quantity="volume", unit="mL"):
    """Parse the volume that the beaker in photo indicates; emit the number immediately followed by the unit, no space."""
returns 125mL
